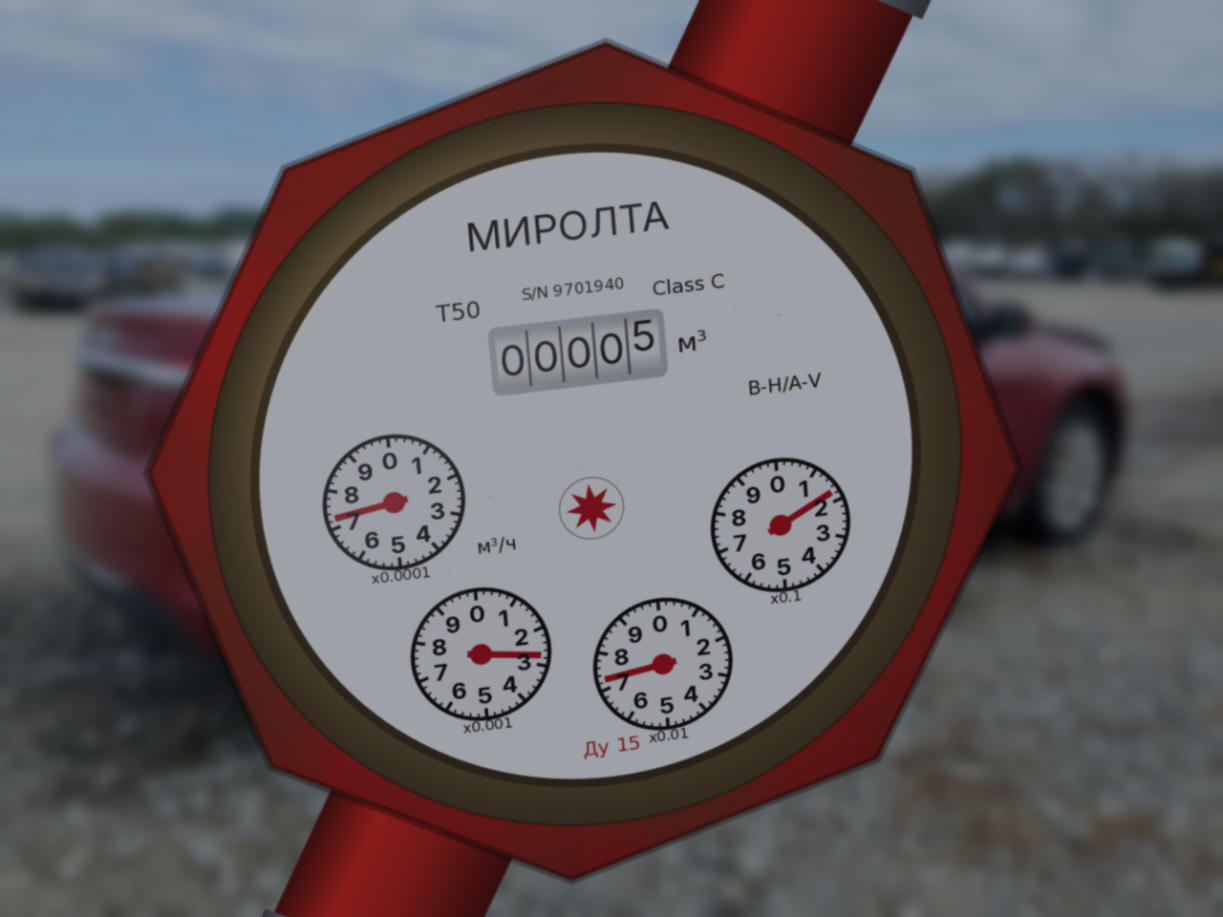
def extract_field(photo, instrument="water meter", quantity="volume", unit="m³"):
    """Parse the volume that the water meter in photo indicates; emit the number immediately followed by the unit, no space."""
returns 5.1727m³
